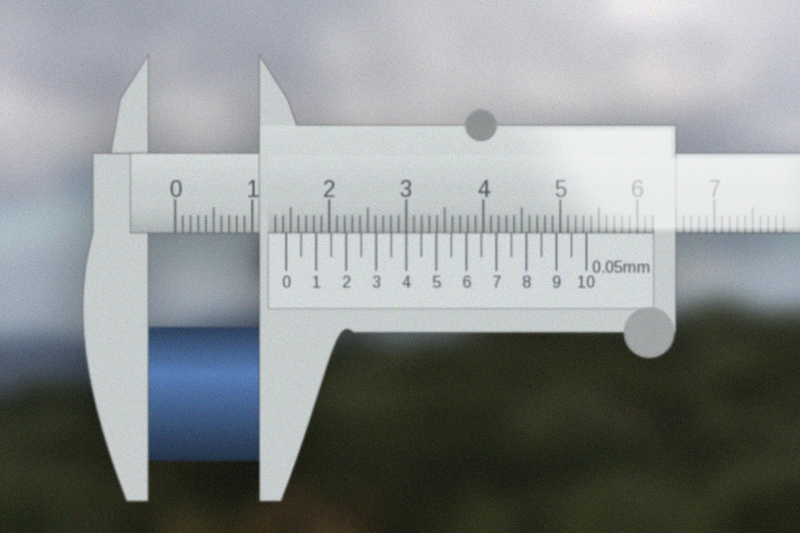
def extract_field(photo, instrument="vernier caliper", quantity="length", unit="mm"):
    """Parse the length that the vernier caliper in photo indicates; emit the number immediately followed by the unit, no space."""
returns 14.4mm
